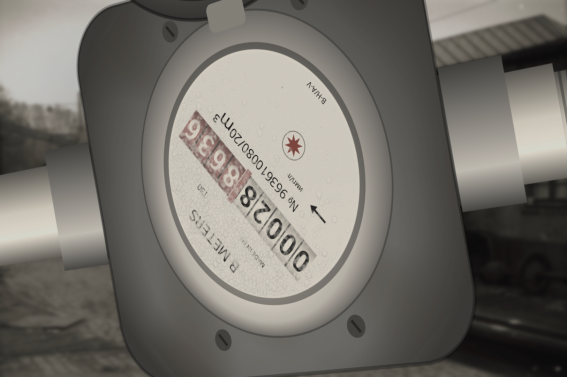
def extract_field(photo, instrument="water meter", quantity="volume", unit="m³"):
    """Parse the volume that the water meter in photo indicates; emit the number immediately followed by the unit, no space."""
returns 28.8636m³
